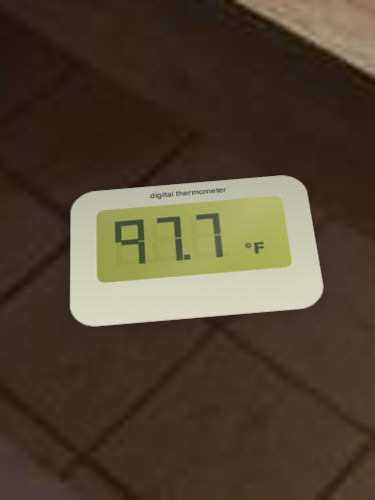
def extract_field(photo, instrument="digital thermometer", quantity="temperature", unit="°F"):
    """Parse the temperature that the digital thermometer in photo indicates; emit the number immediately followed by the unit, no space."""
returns 97.7°F
